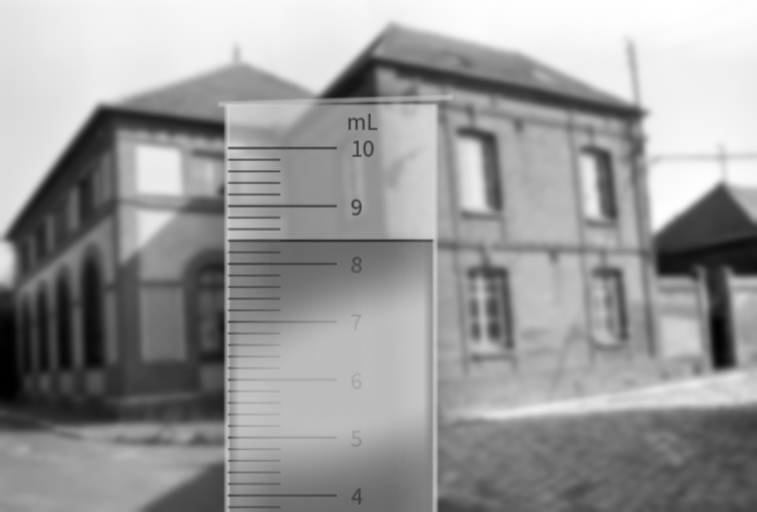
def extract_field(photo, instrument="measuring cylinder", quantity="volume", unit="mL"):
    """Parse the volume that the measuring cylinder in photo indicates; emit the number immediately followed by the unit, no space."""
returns 8.4mL
